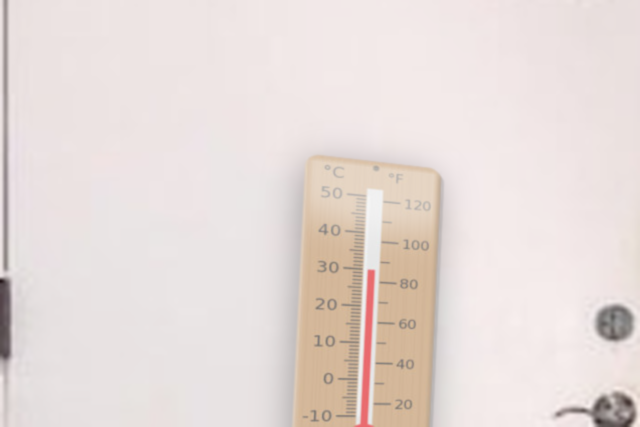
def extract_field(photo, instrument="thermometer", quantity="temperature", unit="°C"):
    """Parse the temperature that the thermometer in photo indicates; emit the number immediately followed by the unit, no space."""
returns 30°C
